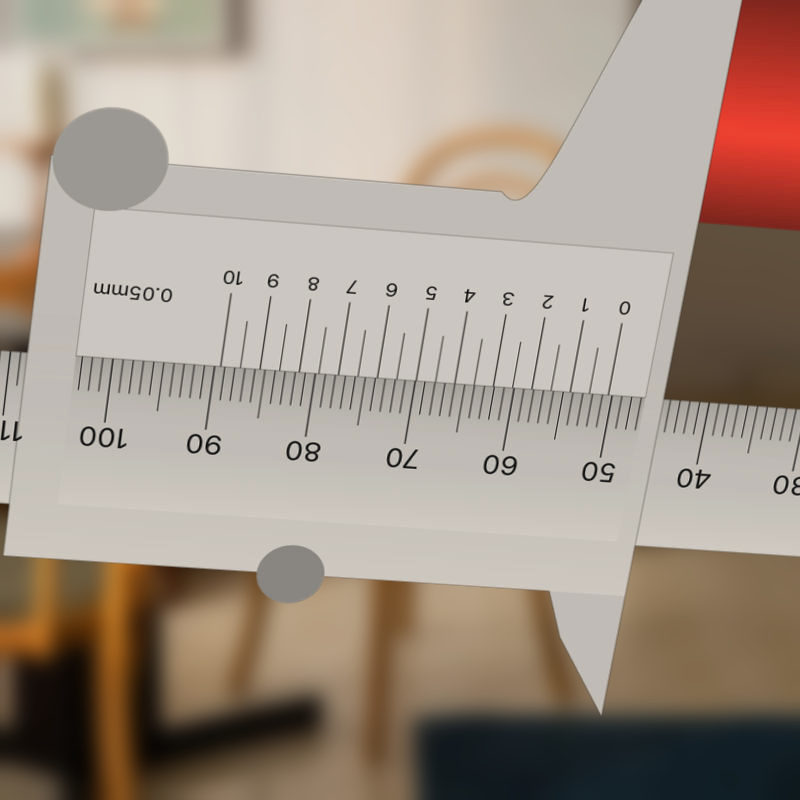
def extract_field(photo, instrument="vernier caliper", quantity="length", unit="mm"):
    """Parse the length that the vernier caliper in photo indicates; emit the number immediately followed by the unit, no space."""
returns 50.4mm
